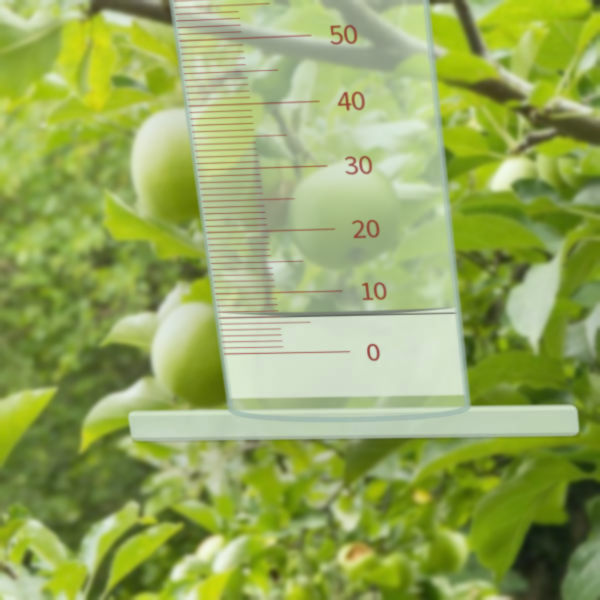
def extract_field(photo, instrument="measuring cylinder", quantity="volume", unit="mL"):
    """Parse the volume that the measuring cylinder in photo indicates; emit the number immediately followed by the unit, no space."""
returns 6mL
